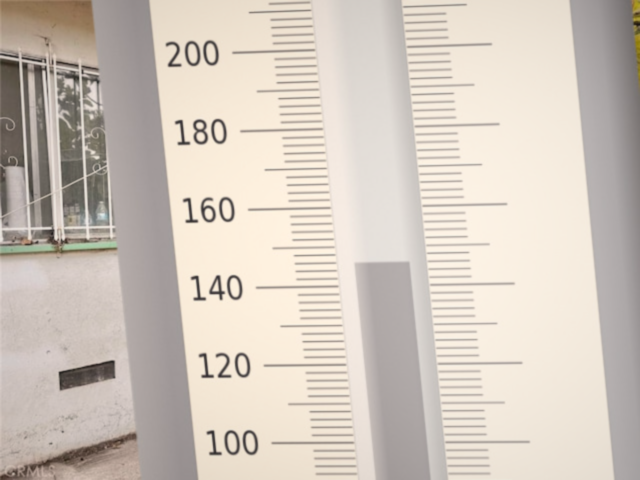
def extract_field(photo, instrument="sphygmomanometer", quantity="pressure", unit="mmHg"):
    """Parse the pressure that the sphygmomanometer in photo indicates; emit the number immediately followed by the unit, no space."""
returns 146mmHg
